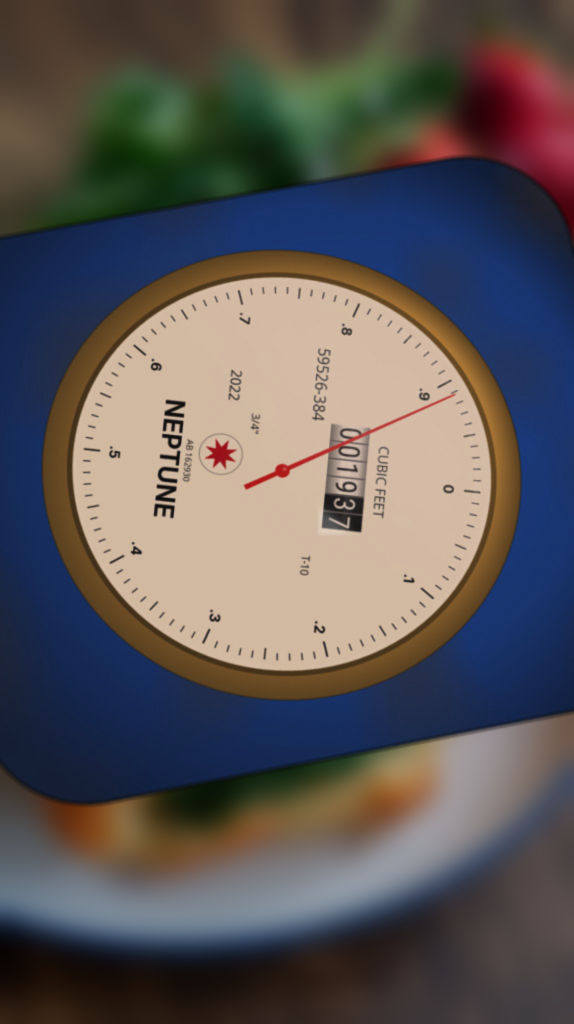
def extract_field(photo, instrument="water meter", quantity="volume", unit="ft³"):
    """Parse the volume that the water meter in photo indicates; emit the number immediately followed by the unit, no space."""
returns 1936.91ft³
